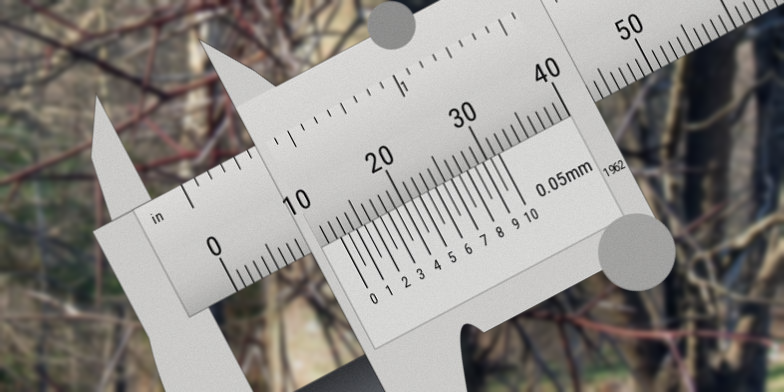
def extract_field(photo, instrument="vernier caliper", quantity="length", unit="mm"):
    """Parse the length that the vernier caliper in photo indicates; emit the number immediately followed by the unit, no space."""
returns 12.4mm
